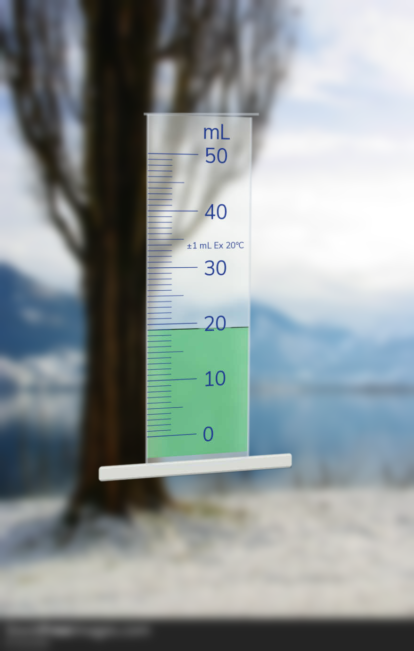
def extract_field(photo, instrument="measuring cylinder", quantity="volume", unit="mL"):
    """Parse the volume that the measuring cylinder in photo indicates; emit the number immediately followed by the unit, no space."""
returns 19mL
